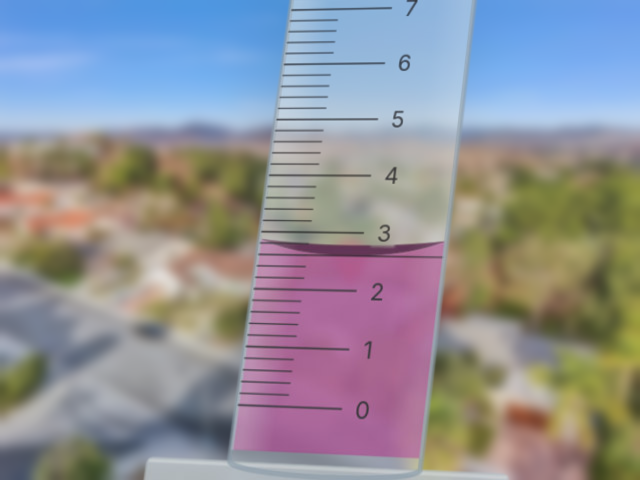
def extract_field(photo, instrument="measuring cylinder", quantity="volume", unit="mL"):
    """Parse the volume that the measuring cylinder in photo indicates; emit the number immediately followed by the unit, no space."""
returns 2.6mL
